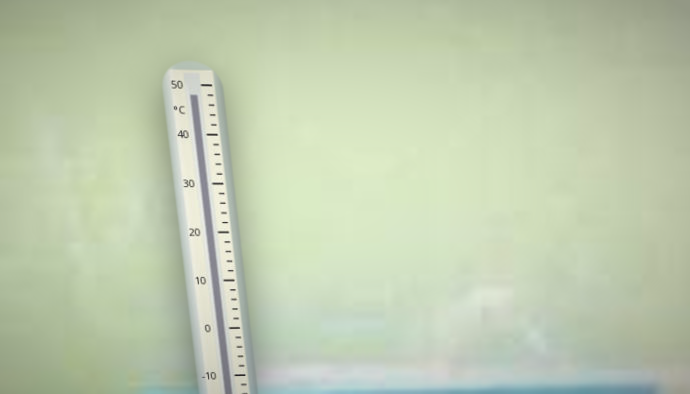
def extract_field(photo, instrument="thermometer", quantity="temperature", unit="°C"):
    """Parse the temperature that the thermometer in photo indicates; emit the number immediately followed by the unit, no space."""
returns 48°C
